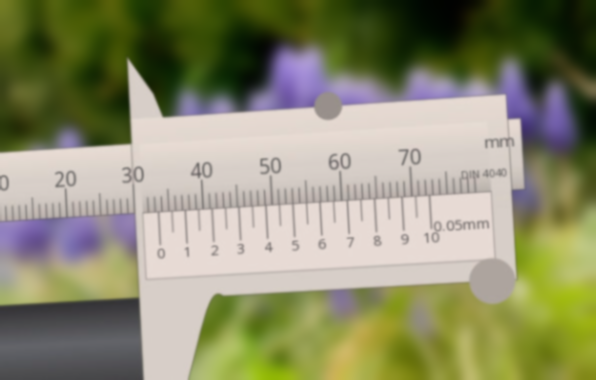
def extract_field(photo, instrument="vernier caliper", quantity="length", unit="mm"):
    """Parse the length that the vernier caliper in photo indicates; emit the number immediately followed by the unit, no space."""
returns 33.5mm
